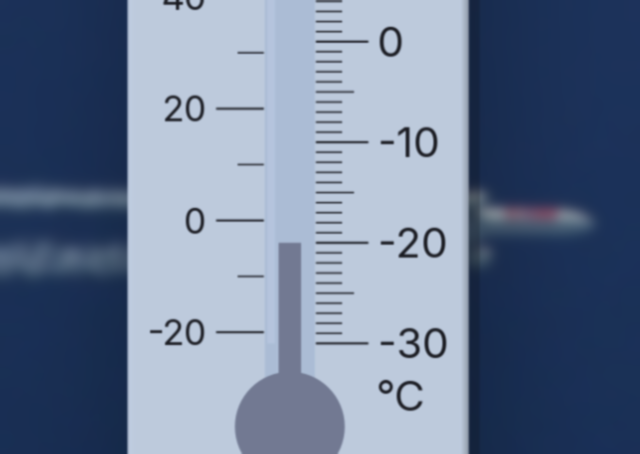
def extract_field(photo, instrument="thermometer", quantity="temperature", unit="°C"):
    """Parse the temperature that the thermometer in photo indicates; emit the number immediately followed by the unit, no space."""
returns -20°C
